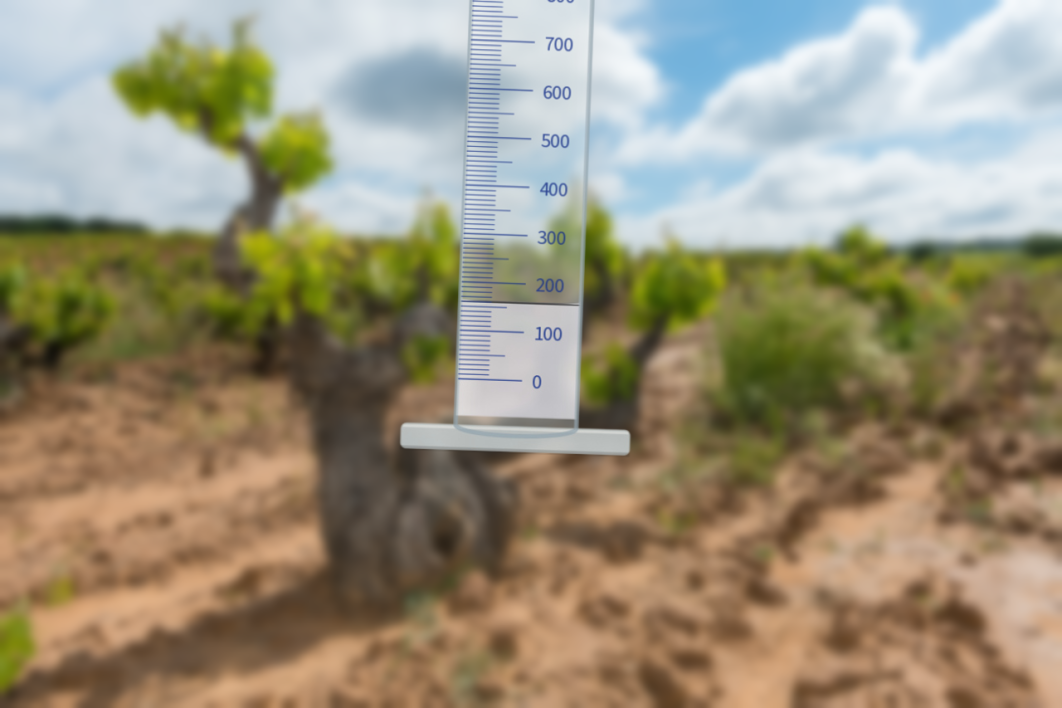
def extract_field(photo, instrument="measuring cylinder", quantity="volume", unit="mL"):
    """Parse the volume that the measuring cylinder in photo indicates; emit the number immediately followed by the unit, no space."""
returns 160mL
